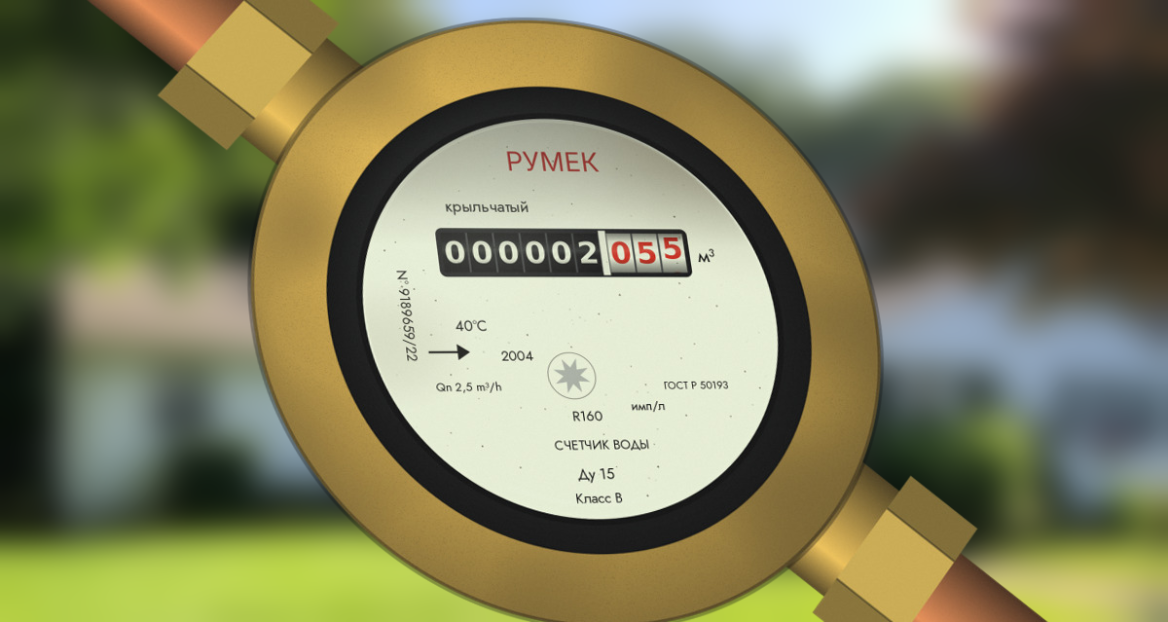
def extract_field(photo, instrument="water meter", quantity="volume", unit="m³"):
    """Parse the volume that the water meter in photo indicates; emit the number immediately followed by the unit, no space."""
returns 2.055m³
